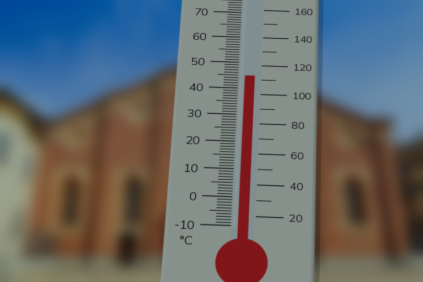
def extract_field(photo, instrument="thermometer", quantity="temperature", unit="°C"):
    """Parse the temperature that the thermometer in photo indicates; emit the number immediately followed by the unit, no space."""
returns 45°C
